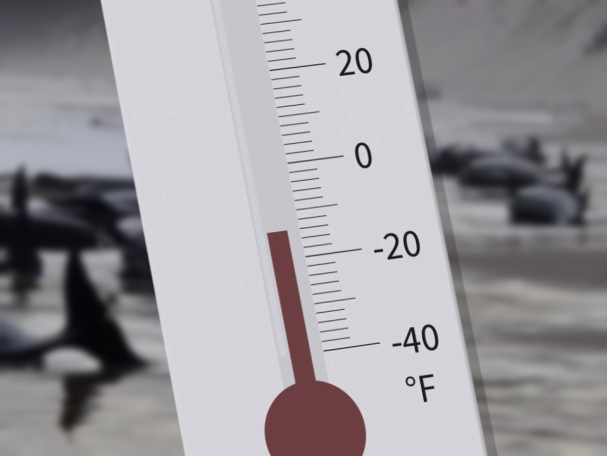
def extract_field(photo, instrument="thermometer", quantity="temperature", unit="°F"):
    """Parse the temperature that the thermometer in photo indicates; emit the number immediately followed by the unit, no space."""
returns -14°F
